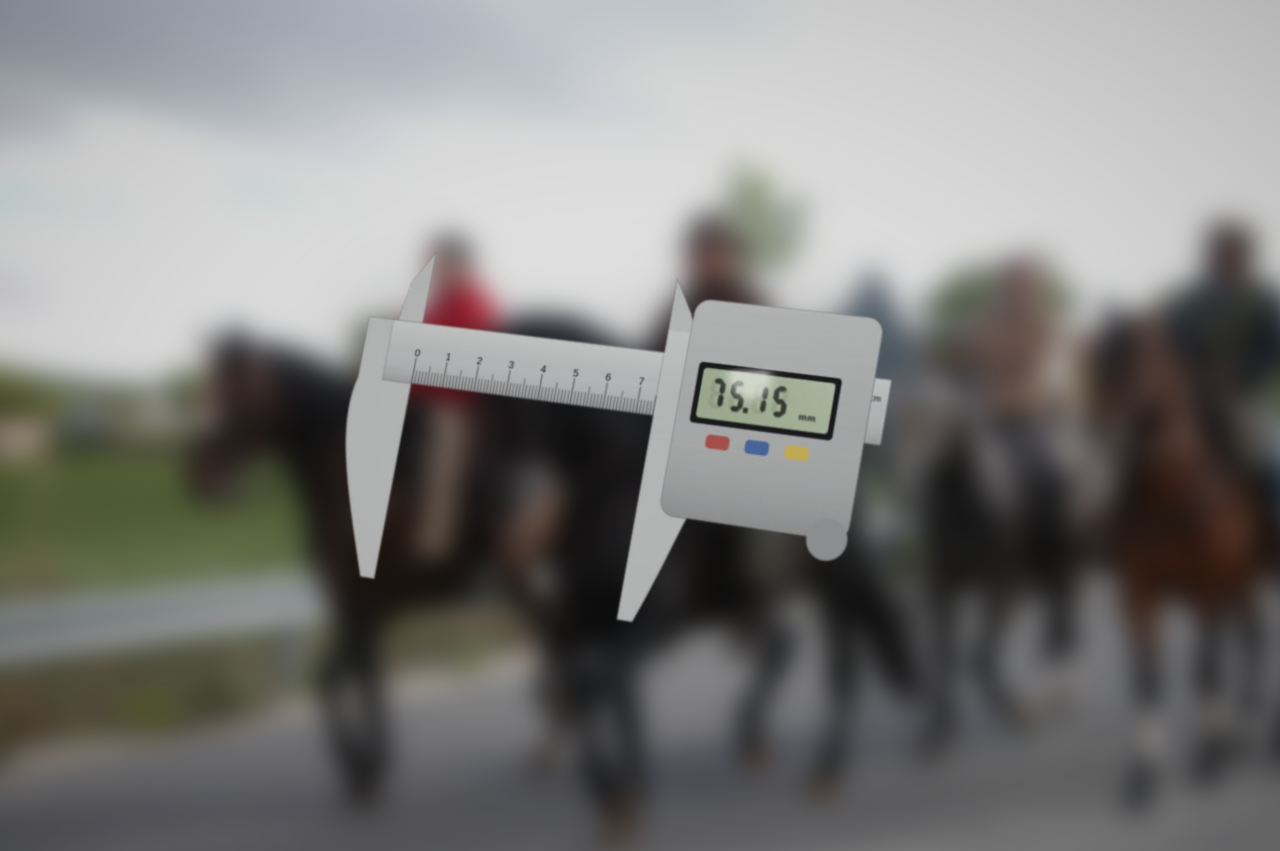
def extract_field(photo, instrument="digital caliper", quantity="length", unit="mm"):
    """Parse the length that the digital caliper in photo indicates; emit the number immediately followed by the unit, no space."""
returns 75.15mm
